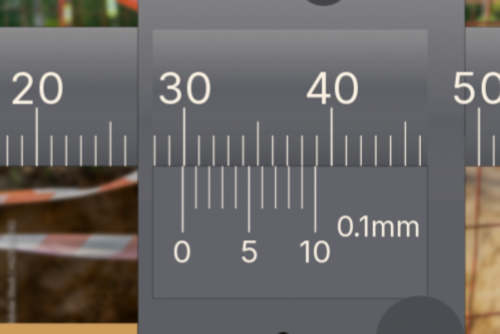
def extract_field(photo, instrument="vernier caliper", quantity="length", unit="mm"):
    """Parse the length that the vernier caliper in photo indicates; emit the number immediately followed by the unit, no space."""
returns 29.9mm
